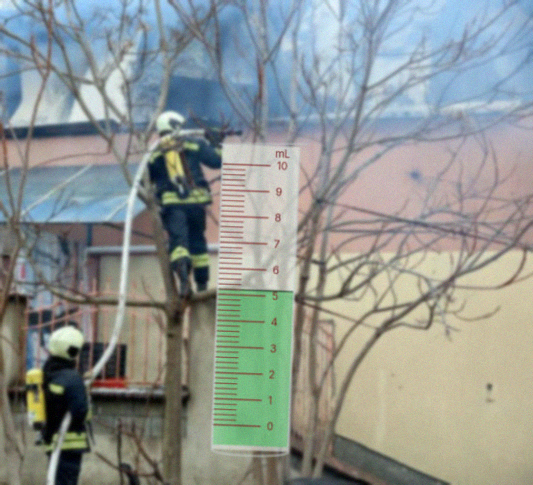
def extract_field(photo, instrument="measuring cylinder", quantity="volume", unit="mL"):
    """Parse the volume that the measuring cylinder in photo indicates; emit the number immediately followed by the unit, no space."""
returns 5.2mL
